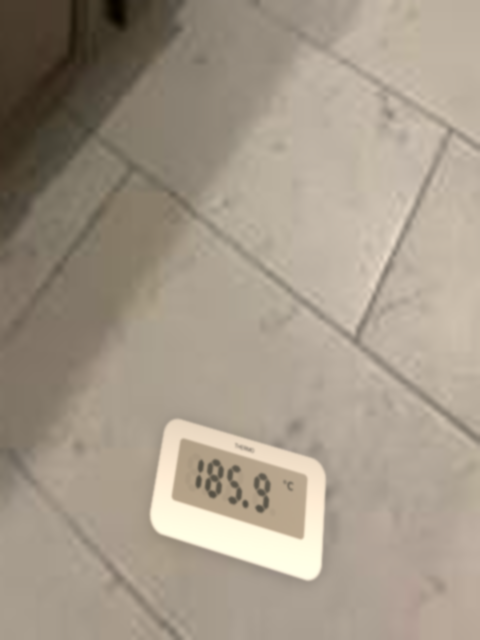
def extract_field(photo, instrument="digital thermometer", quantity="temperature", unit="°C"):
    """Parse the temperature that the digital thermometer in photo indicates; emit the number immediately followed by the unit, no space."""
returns 185.9°C
